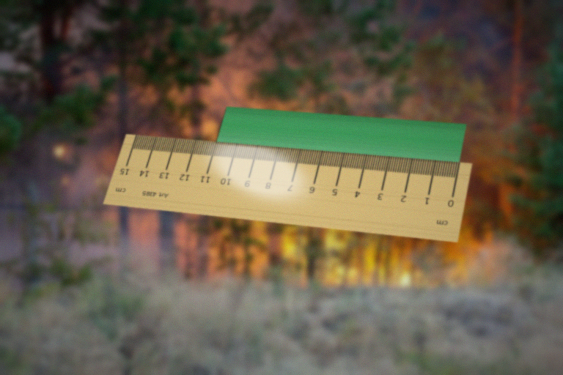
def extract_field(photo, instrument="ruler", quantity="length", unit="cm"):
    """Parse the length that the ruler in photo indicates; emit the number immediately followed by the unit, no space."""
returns 11cm
